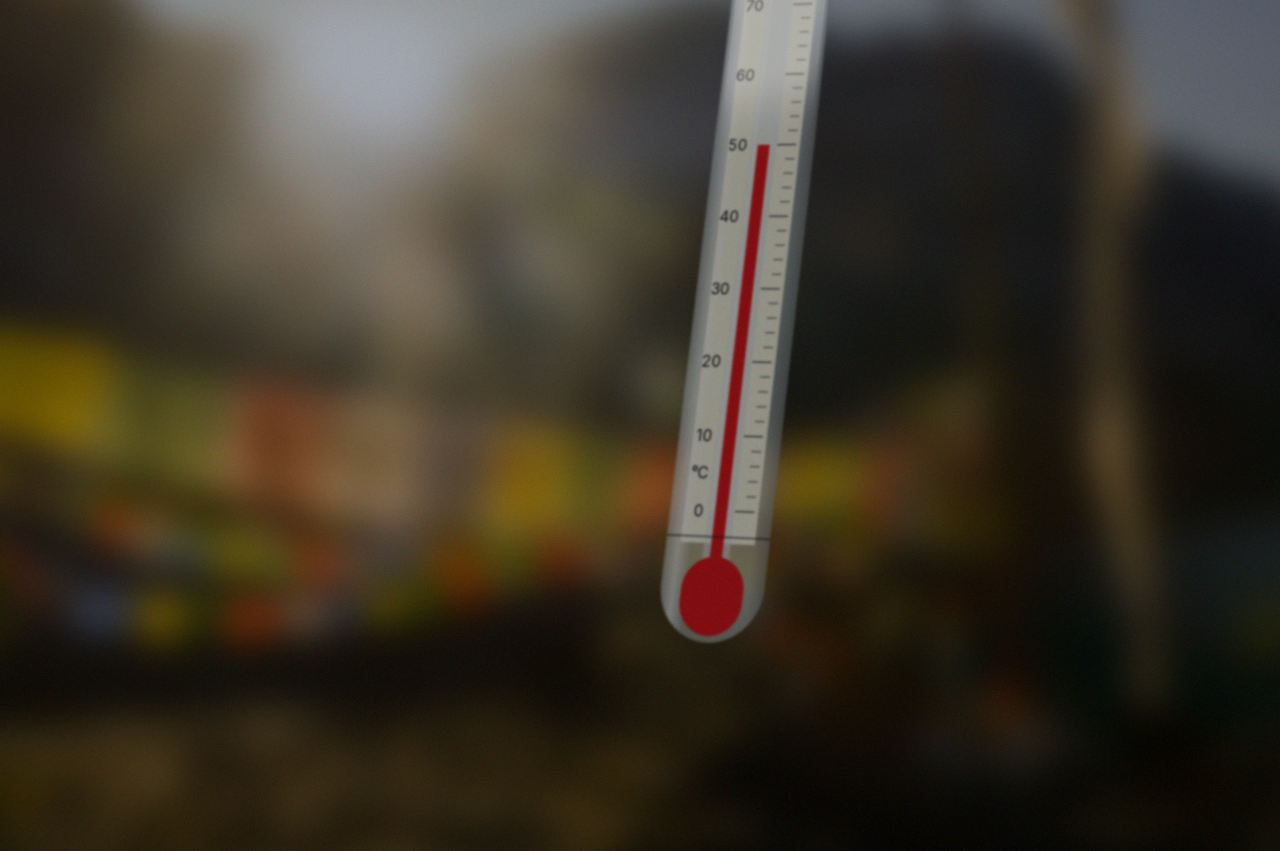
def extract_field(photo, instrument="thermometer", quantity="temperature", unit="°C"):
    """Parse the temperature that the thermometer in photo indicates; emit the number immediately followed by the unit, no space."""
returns 50°C
